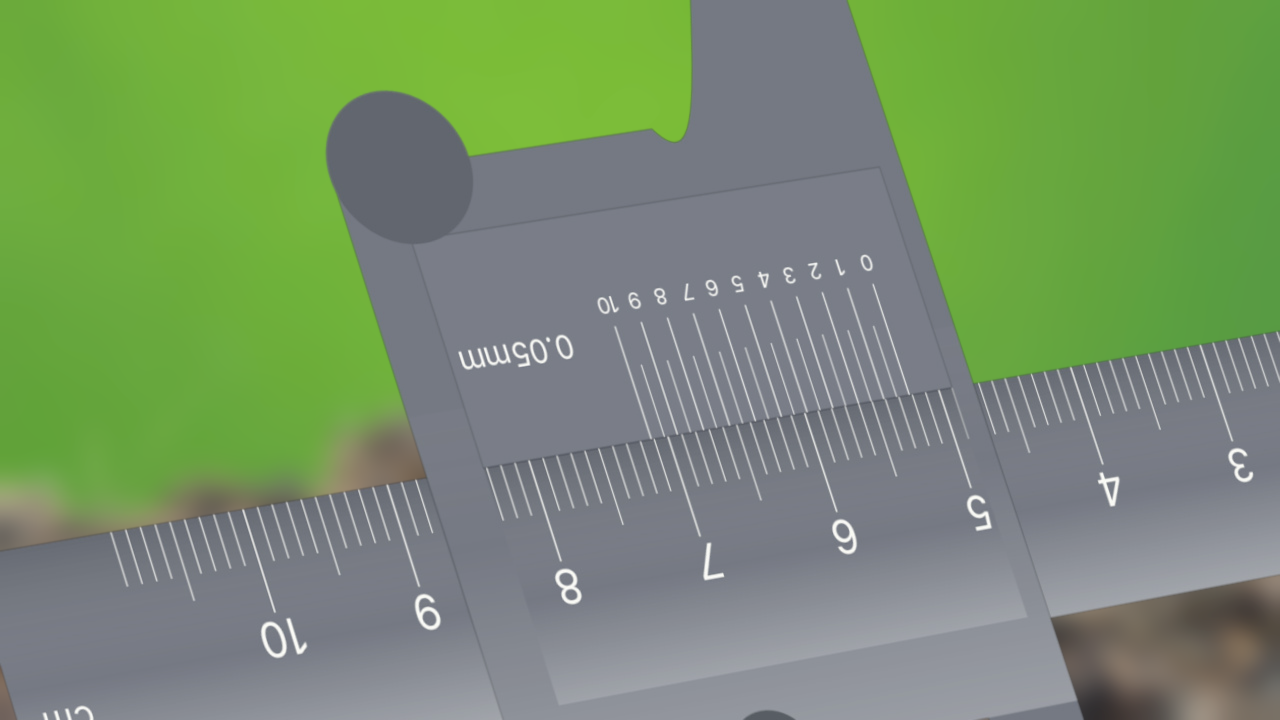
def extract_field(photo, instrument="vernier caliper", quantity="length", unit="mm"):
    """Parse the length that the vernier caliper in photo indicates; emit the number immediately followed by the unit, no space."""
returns 52.2mm
